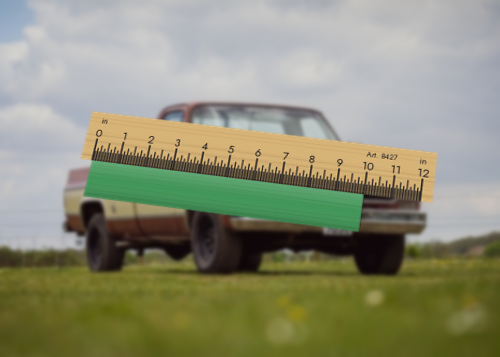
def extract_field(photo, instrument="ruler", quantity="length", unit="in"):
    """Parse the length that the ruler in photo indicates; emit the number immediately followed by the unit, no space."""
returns 10in
